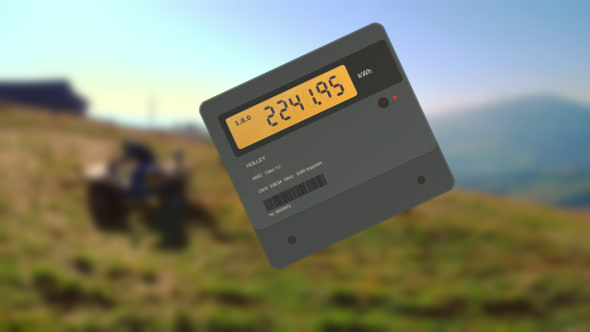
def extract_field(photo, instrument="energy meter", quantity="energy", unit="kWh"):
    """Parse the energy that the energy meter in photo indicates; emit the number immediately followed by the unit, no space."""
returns 2241.95kWh
